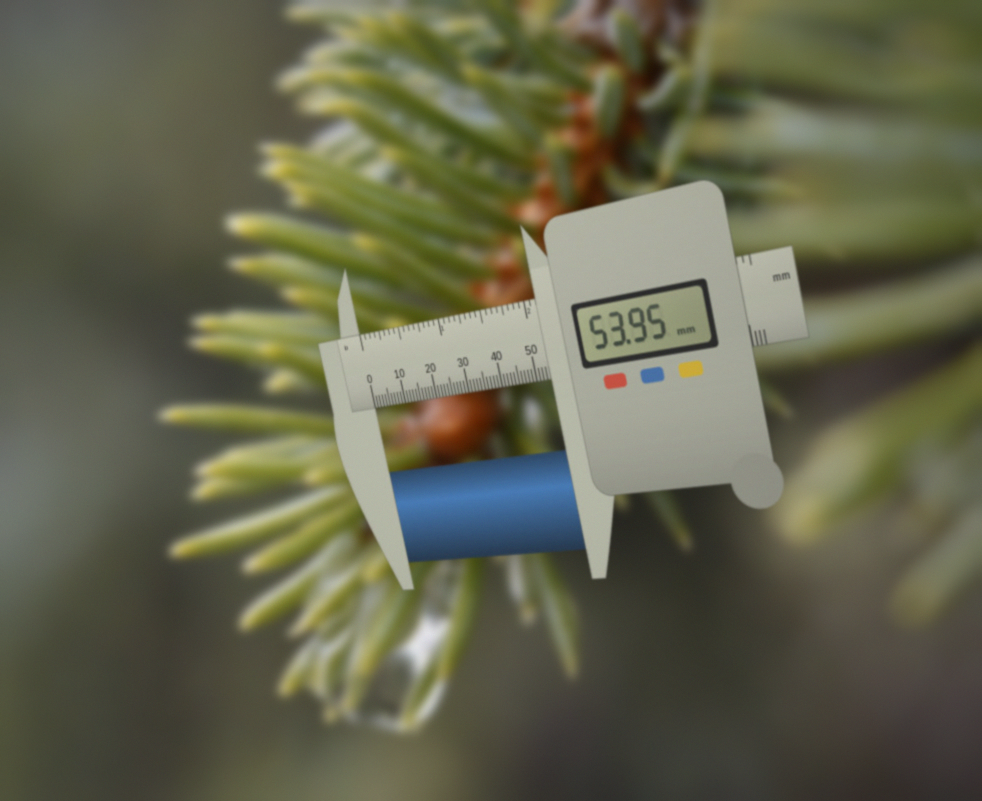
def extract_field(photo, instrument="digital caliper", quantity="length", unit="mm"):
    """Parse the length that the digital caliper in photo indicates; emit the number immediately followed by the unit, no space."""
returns 53.95mm
